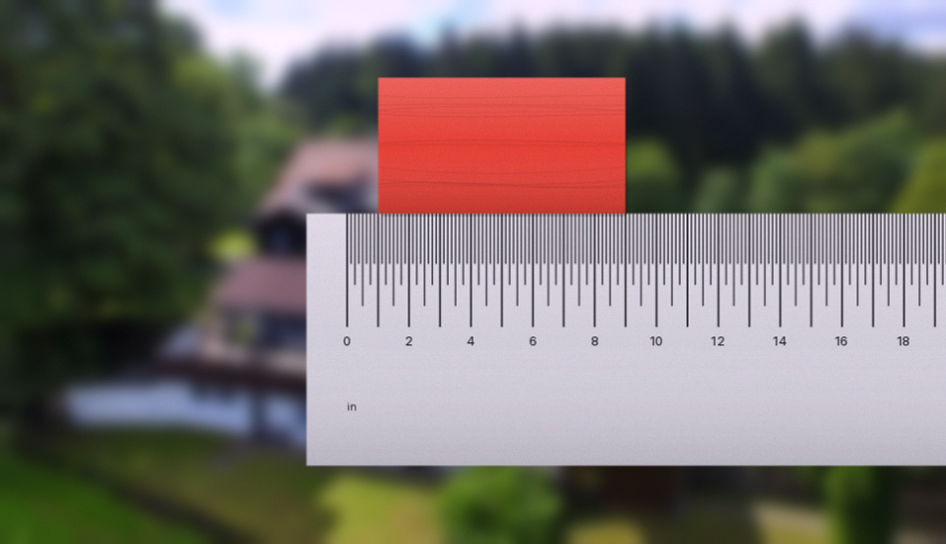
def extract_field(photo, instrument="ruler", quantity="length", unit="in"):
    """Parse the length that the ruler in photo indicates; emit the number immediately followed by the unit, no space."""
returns 8in
